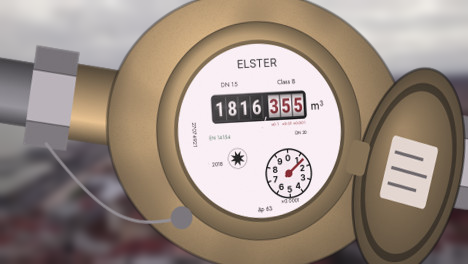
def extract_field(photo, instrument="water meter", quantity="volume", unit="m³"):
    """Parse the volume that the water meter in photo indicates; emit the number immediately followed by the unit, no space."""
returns 1816.3551m³
